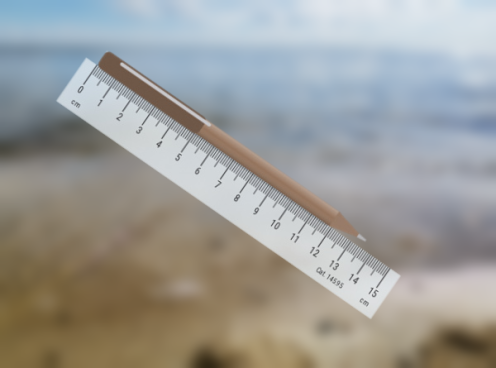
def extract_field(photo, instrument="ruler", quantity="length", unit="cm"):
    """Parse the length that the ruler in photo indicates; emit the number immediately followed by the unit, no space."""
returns 13.5cm
